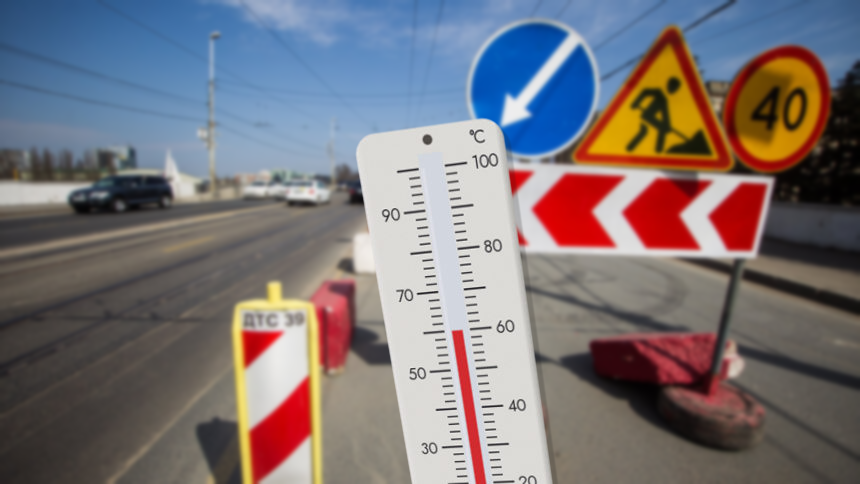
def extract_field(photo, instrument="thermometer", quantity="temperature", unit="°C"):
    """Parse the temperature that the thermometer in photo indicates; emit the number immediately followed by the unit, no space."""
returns 60°C
